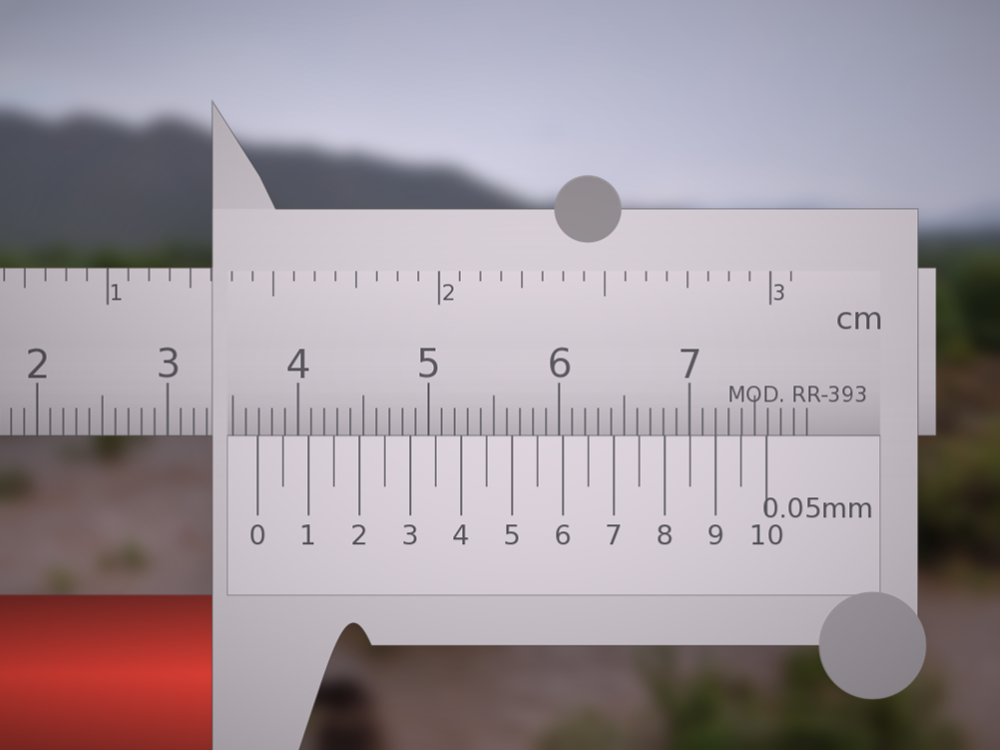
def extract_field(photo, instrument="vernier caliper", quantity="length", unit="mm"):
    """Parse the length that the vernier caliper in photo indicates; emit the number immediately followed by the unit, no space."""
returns 36.9mm
